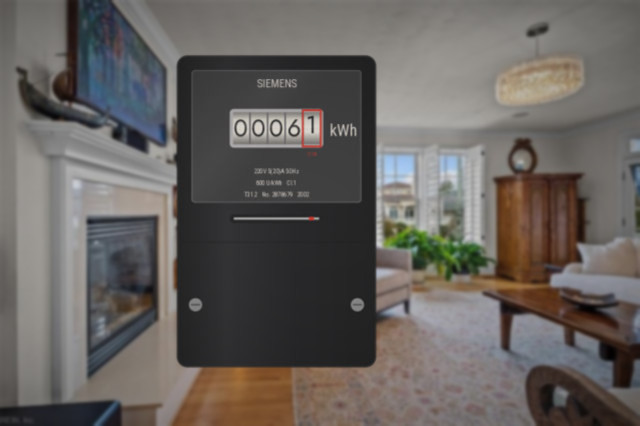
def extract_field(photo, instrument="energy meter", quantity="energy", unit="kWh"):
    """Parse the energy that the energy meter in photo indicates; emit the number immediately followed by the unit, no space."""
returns 6.1kWh
